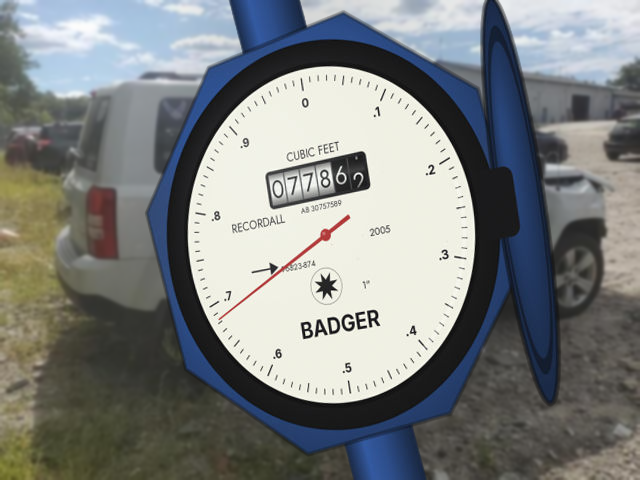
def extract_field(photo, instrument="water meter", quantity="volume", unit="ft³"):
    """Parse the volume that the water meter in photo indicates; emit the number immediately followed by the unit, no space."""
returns 77861.68ft³
